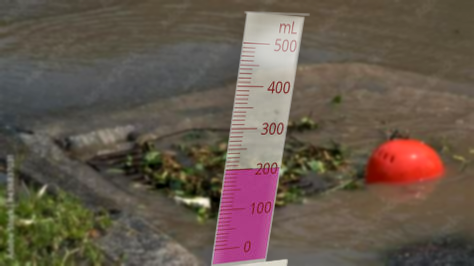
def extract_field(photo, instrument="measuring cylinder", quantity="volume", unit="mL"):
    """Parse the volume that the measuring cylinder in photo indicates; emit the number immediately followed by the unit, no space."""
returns 200mL
